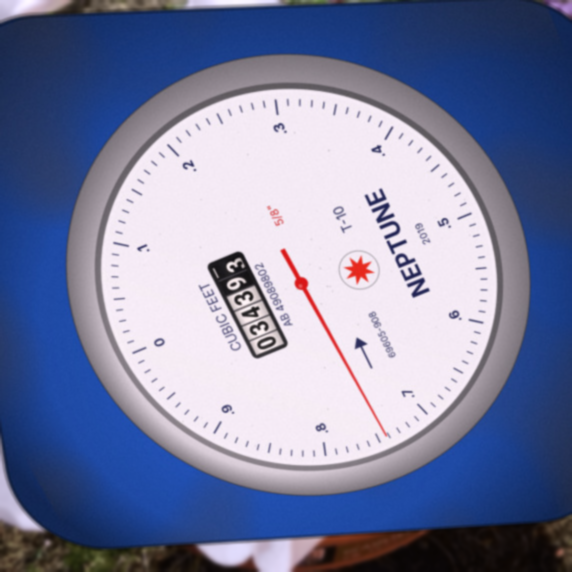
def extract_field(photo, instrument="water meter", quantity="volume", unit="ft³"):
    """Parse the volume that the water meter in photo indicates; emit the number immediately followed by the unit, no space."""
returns 34392.74ft³
